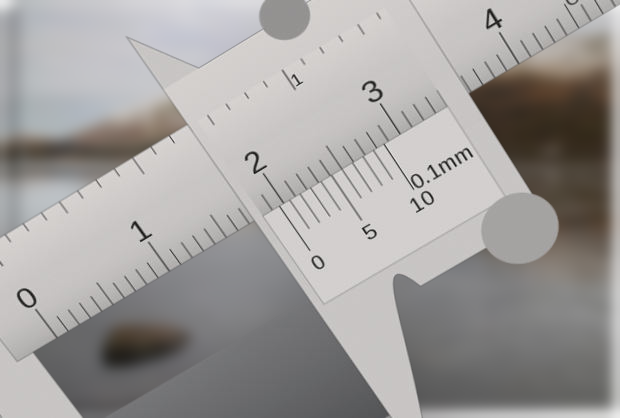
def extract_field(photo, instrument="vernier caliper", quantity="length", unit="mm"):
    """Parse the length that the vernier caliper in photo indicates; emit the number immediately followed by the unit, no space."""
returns 19.6mm
